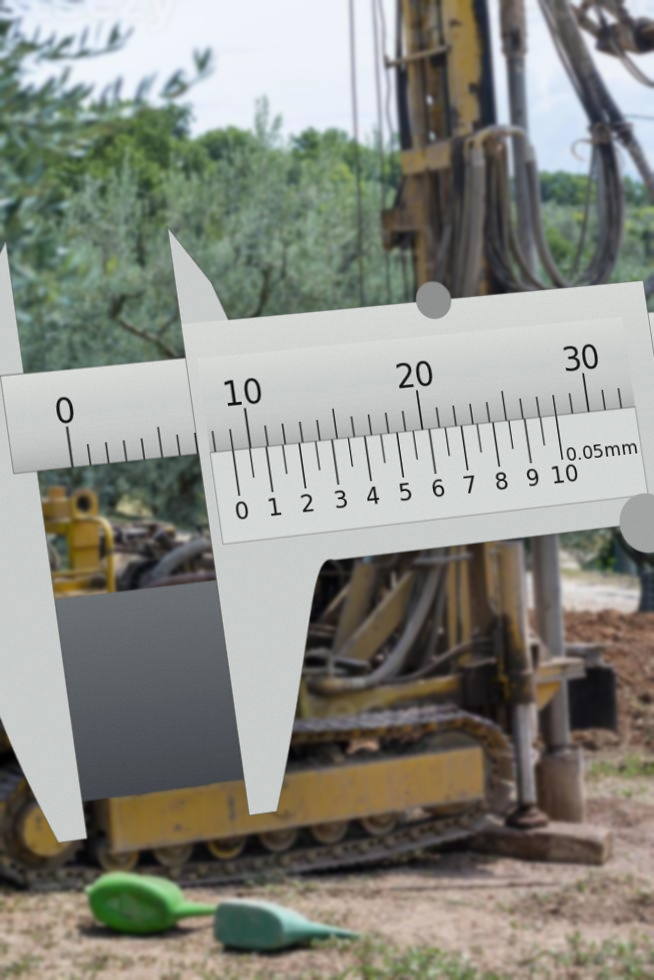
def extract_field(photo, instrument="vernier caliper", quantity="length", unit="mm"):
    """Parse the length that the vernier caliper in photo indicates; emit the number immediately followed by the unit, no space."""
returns 9.0mm
